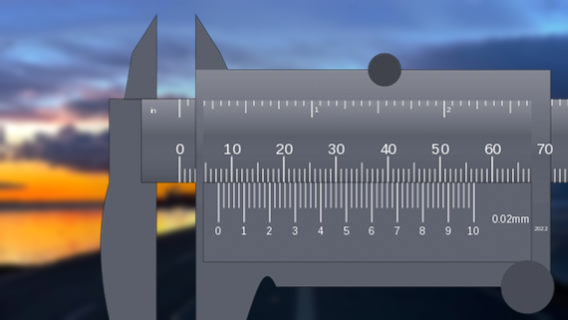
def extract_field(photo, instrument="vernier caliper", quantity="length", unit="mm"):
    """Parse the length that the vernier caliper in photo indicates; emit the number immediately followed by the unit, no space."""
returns 7.5mm
